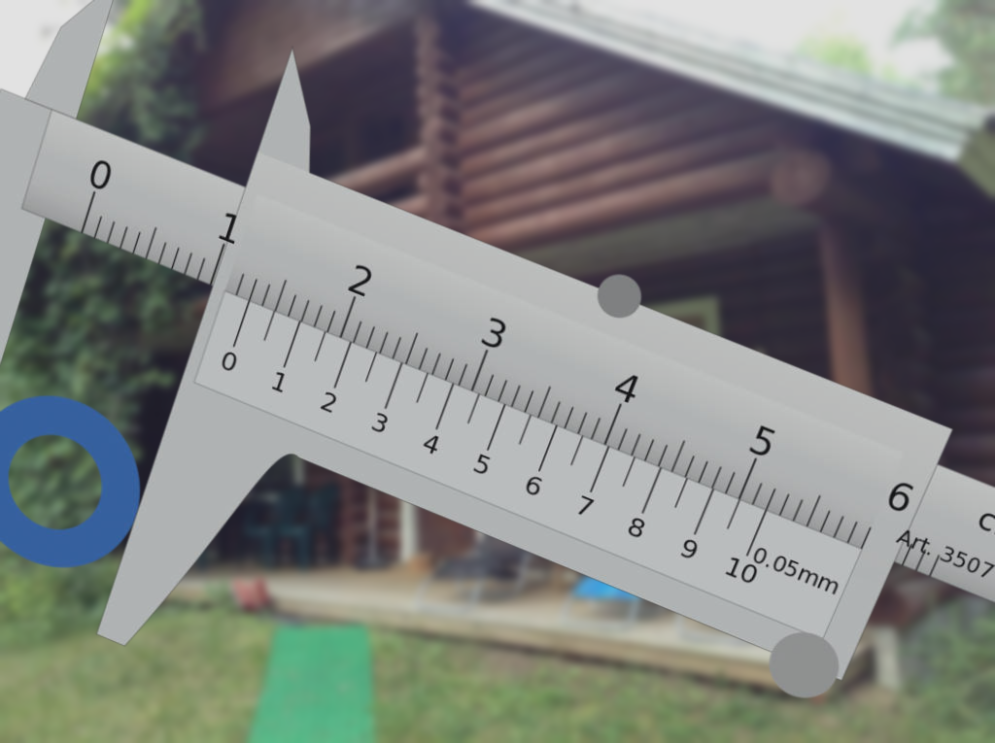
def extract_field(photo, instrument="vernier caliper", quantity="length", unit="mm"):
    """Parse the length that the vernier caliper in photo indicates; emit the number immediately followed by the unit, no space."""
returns 13.0mm
